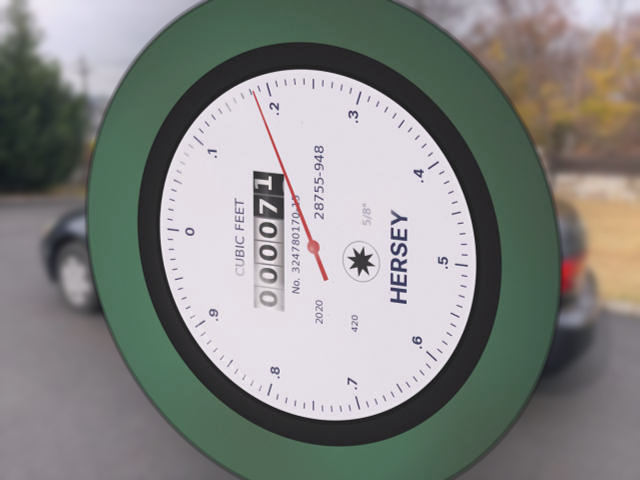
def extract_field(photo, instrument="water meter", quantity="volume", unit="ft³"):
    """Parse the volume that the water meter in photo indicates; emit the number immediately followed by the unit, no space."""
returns 71.18ft³
